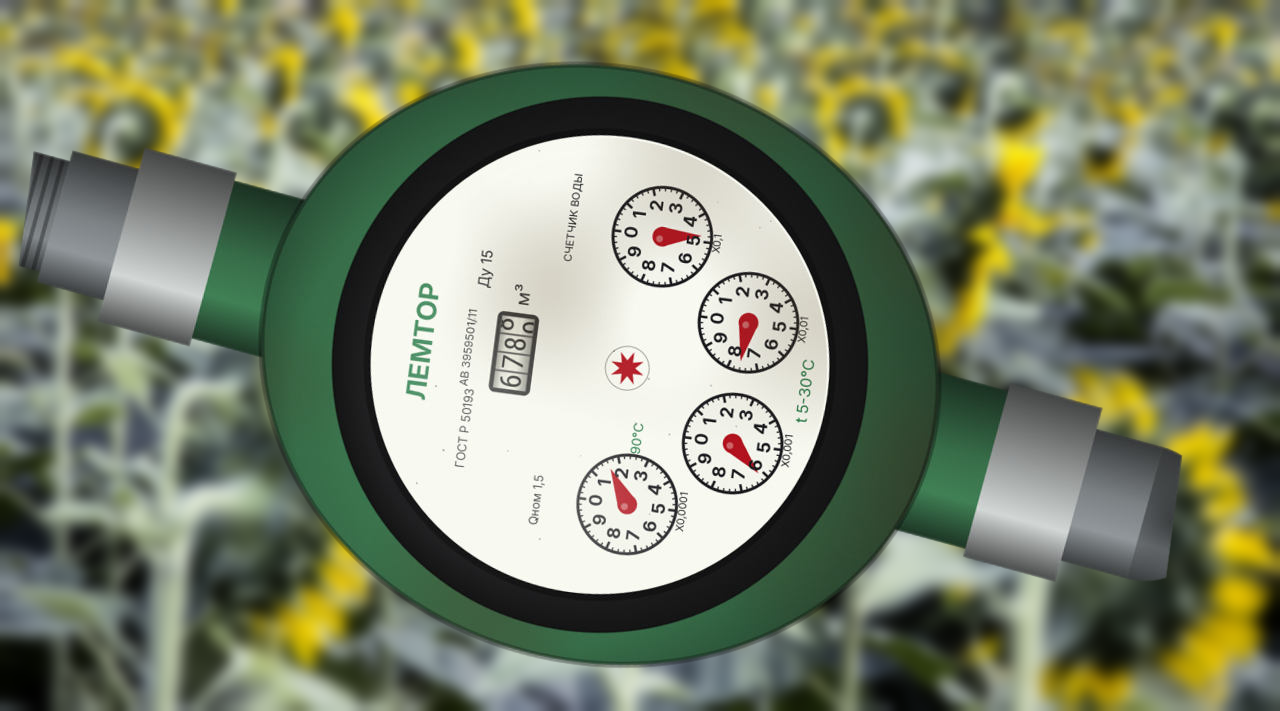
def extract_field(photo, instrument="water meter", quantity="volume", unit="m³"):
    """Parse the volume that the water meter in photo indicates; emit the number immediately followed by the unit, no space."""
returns 6788.4761m³
